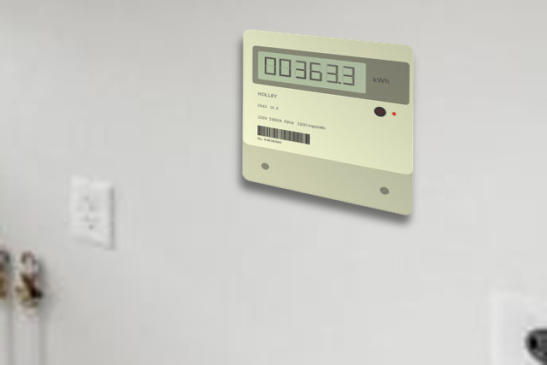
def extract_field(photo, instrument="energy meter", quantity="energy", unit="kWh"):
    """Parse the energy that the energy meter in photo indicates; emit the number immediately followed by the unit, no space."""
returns 363.3kWh
